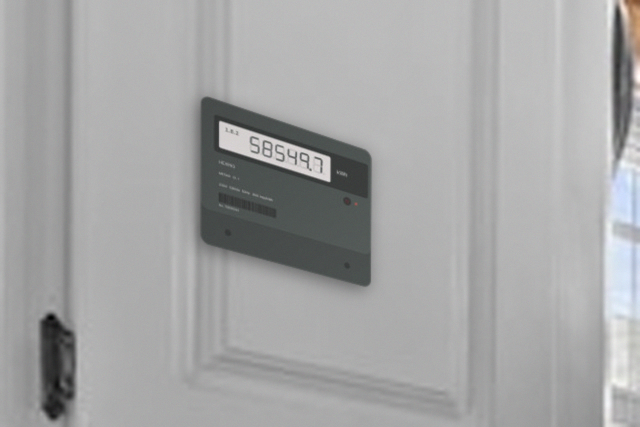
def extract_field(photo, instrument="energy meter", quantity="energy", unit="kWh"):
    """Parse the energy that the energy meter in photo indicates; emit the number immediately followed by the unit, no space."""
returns 58549.7kWh
